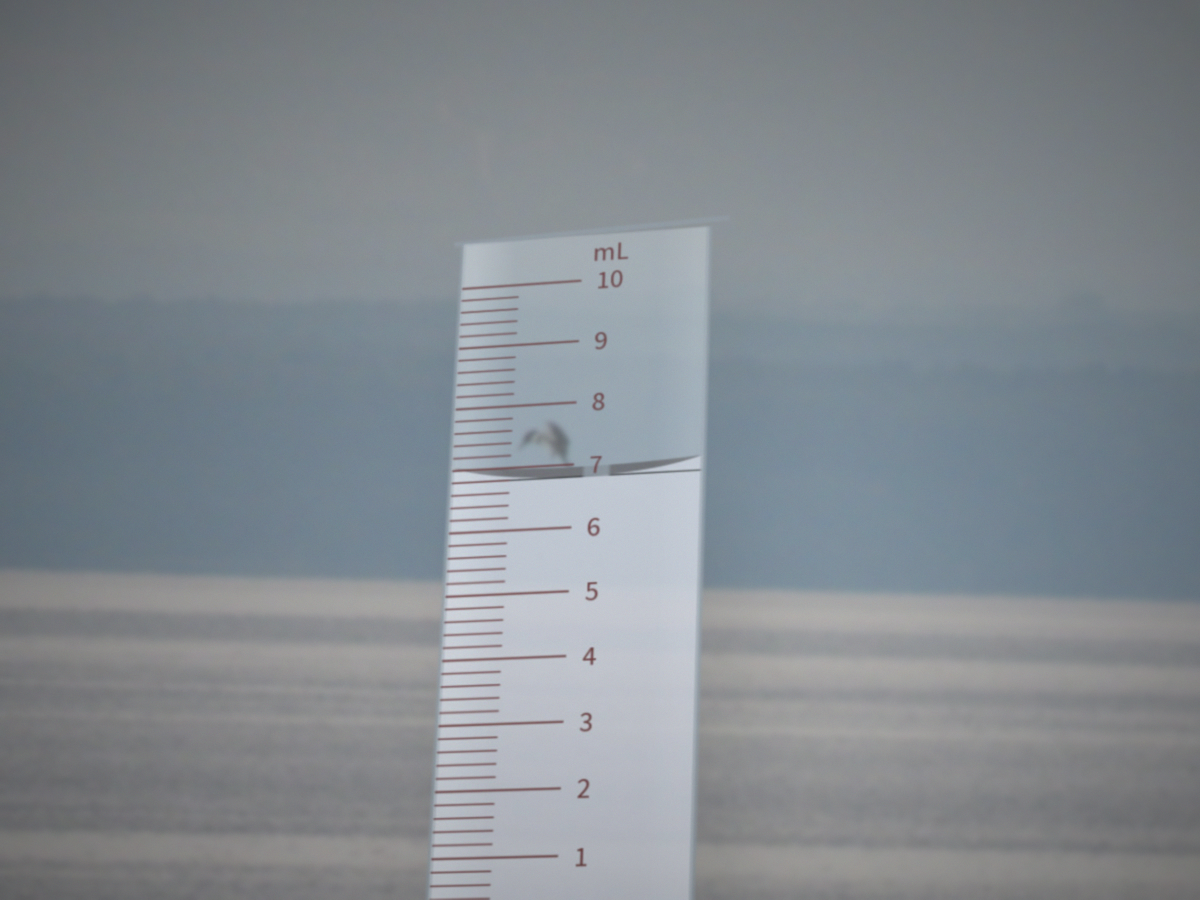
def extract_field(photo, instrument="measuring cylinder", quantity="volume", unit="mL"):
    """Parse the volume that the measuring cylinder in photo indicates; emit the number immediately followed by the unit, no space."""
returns 6.8mL
